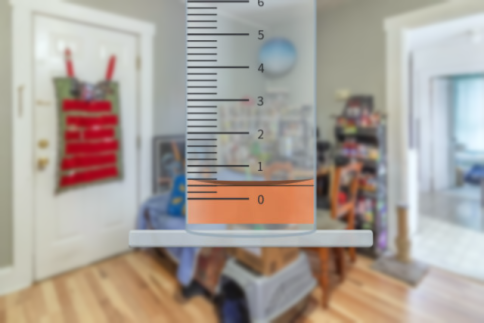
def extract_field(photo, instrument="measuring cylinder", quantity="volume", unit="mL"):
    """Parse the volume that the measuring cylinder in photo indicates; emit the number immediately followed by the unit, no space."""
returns 0.4mL
